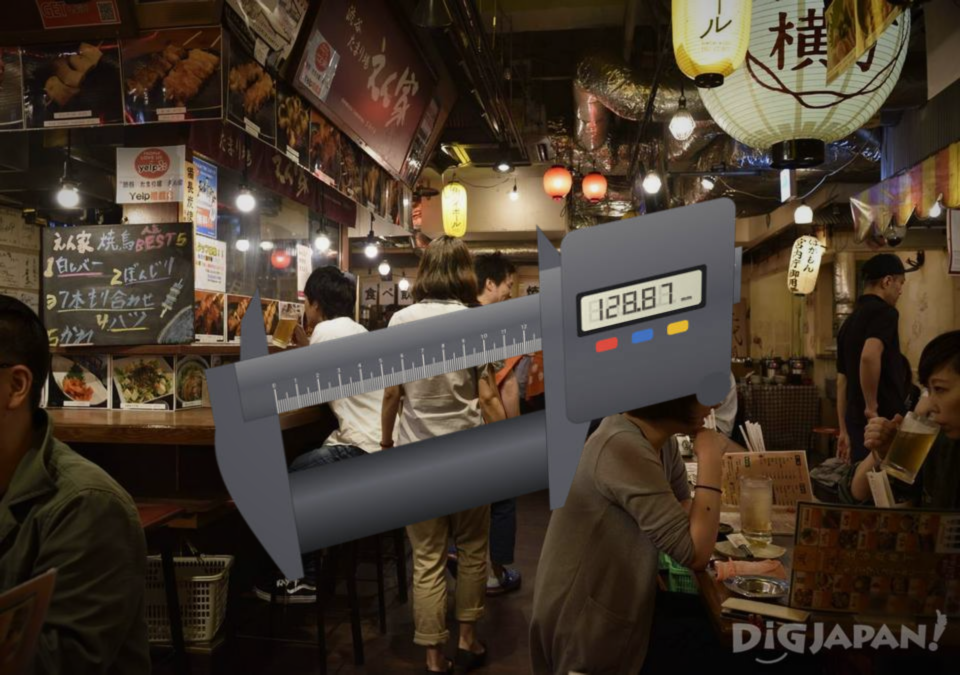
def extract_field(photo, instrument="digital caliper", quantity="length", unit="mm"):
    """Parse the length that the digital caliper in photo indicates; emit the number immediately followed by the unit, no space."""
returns 128.87mm
